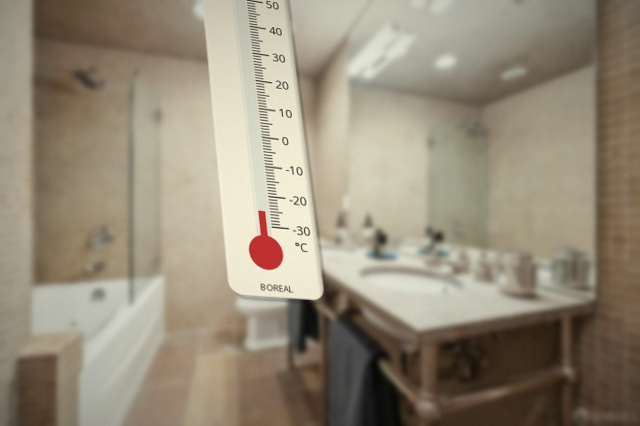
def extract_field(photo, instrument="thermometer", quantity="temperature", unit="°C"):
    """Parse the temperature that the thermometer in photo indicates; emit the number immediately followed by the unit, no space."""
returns -25°C
